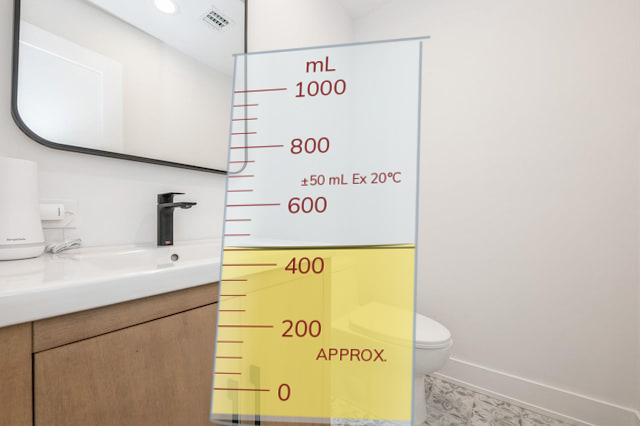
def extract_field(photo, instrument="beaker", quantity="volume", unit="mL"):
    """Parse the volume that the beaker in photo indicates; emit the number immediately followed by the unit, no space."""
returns 450mL
